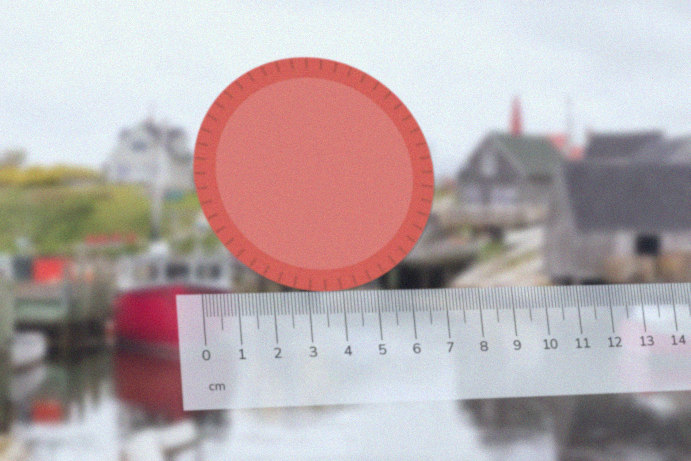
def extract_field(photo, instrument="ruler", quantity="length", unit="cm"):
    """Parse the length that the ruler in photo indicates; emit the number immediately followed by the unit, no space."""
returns 7cm
